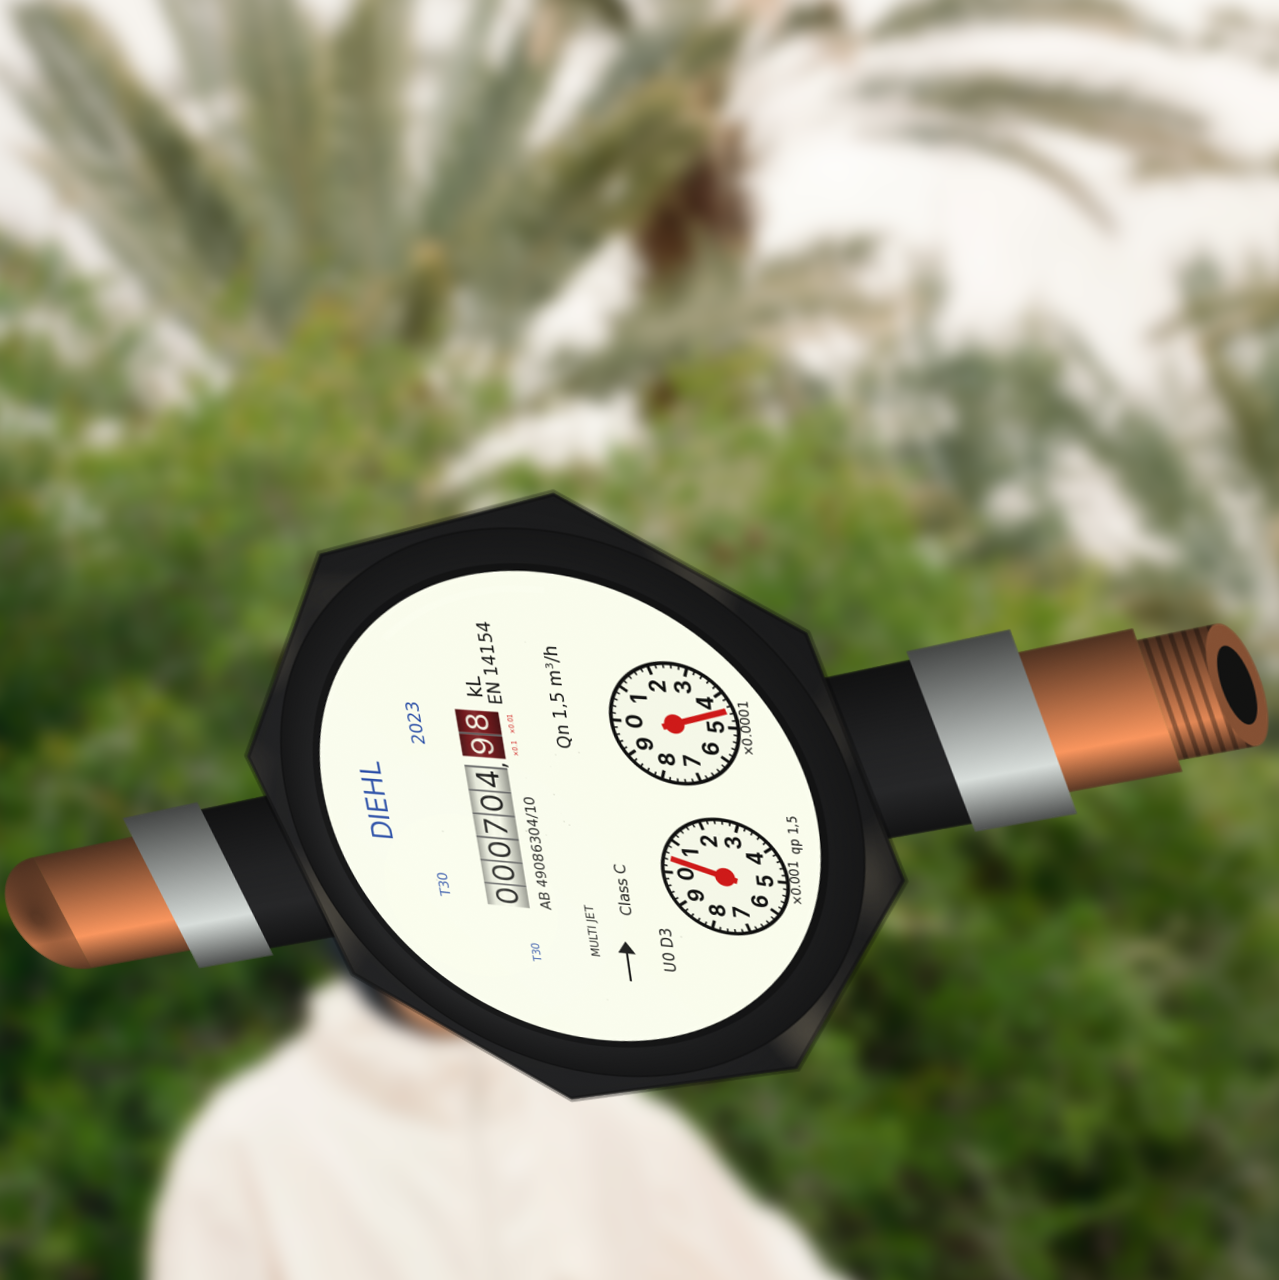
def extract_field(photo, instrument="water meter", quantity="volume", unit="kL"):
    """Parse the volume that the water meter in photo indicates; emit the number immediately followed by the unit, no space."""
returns 704.9804kL
